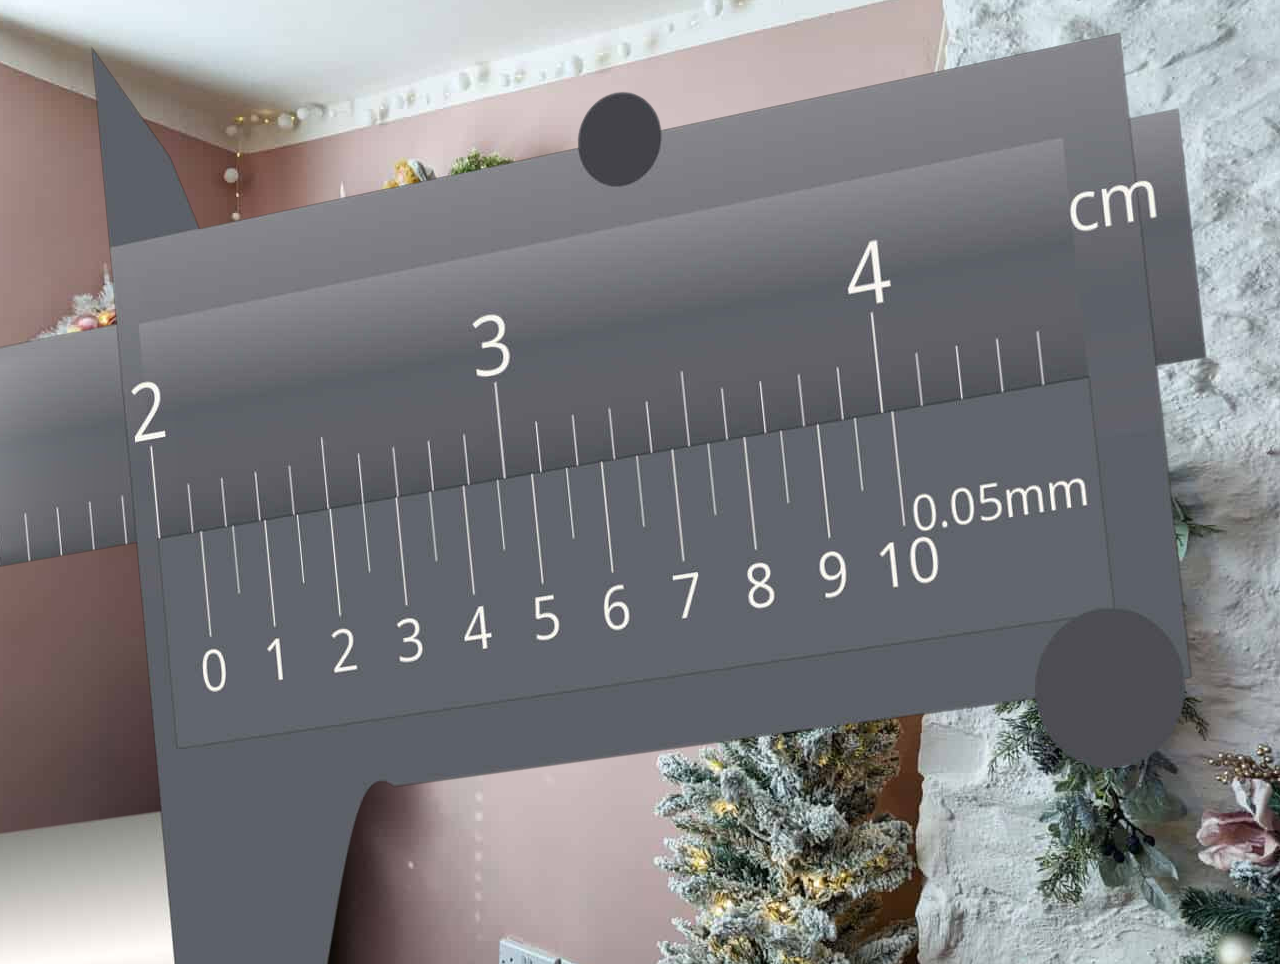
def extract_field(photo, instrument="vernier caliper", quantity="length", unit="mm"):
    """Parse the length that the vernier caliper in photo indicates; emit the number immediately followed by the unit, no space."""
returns 21.25mm
